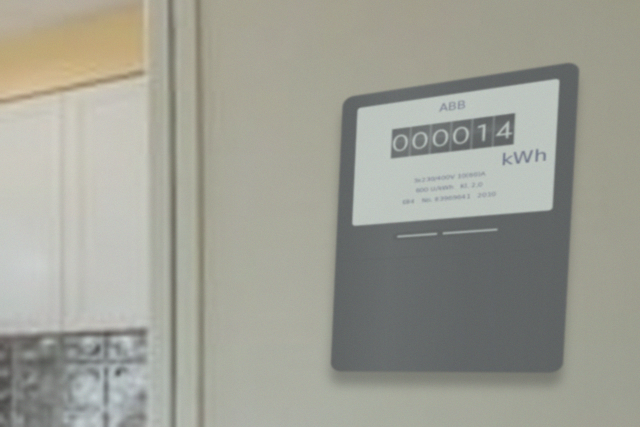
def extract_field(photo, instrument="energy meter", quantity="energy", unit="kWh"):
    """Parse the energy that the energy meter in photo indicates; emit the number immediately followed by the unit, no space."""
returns 14kWh
